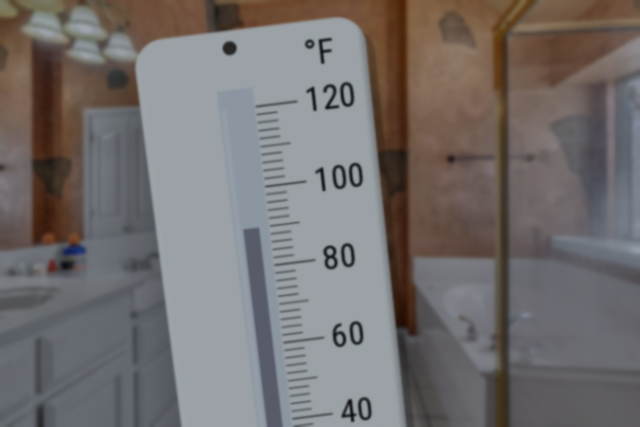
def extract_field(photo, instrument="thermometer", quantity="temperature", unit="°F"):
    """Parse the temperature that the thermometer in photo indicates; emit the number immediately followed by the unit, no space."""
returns 90°F
